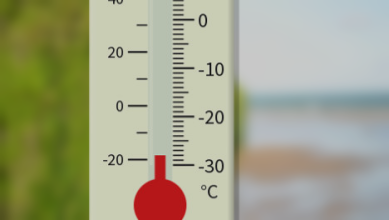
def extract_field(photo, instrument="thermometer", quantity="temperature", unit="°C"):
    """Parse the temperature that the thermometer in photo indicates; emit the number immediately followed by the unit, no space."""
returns -28°C
